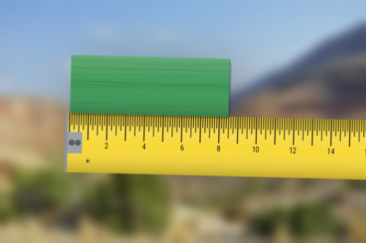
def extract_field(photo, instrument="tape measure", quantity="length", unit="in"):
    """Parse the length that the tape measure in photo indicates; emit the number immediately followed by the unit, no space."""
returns 8.5in
